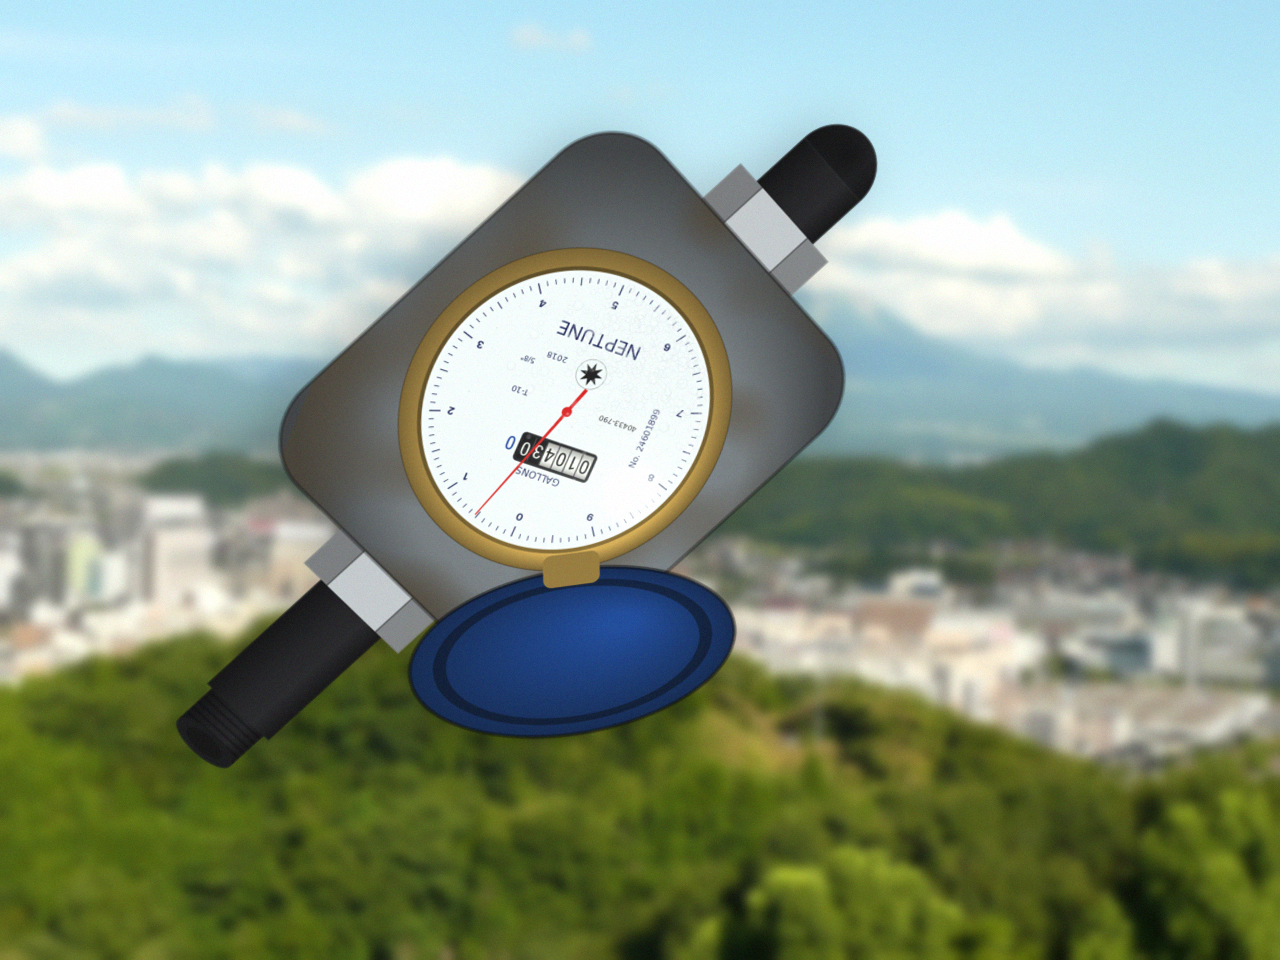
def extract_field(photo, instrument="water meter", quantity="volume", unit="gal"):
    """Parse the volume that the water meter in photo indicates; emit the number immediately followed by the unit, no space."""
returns 104300.5gal
